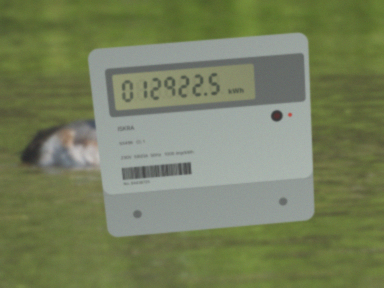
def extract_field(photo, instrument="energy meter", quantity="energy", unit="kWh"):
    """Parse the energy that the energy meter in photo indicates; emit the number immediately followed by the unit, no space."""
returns 12922.5kWh
